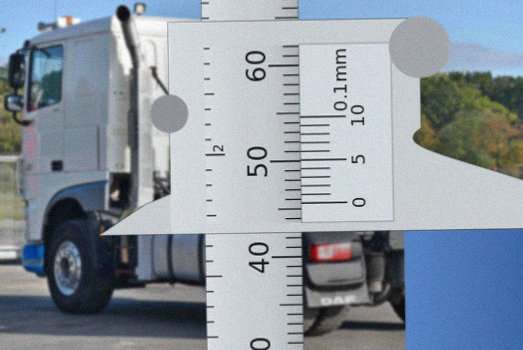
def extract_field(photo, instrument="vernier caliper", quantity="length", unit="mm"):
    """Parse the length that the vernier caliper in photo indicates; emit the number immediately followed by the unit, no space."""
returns 45.6mm
